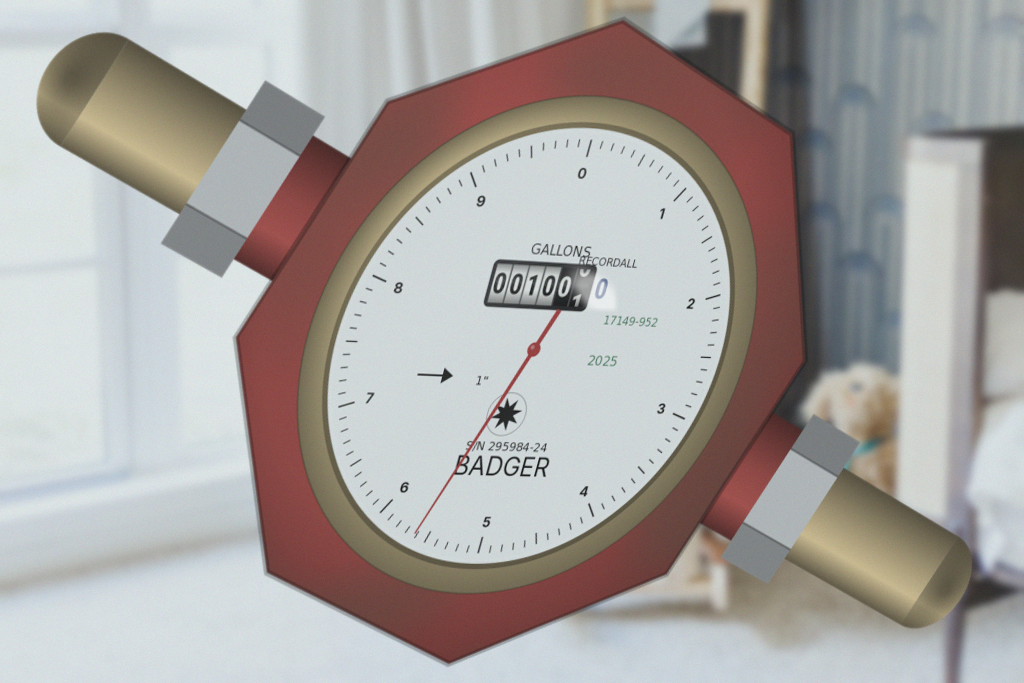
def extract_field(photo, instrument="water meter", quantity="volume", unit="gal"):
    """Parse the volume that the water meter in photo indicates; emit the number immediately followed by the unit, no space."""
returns 10005.6gal
